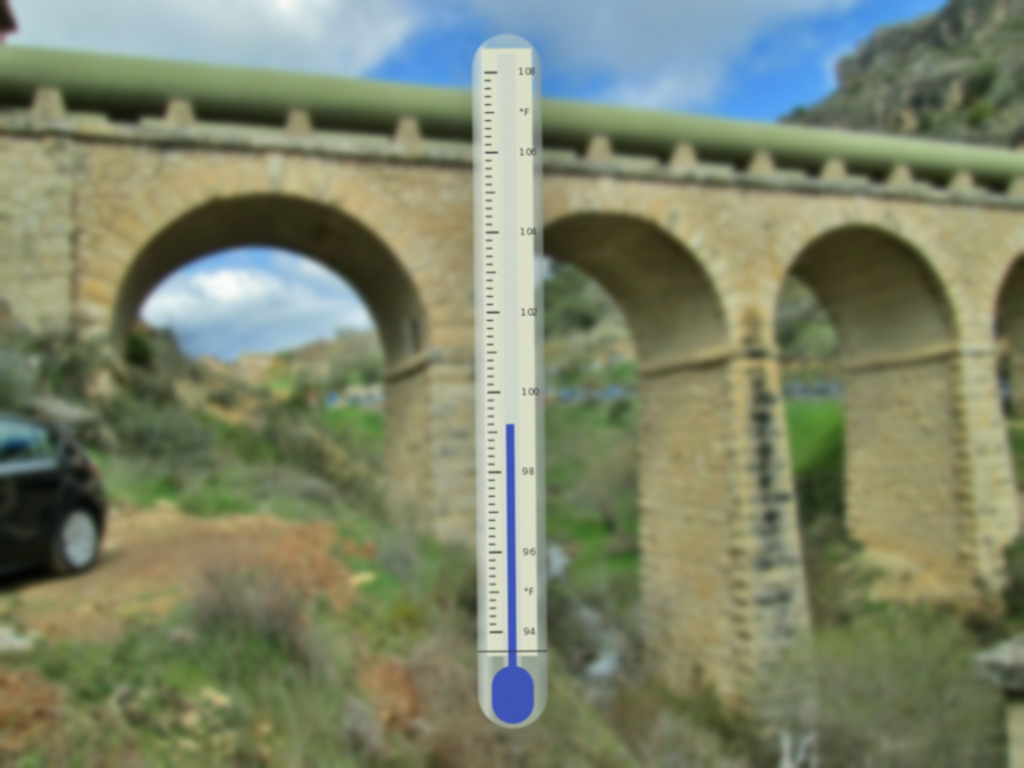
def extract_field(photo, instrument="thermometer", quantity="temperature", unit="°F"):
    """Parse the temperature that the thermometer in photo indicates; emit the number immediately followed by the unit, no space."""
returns 99.2°F
